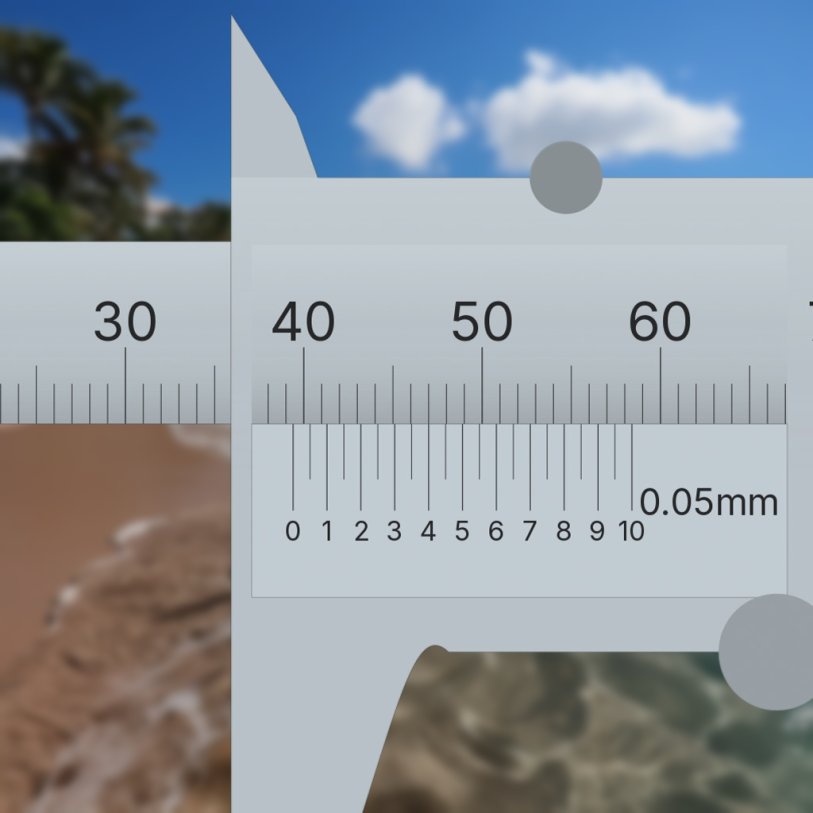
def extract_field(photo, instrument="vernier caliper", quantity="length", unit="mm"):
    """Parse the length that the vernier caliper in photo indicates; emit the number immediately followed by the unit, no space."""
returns 39.4mm
